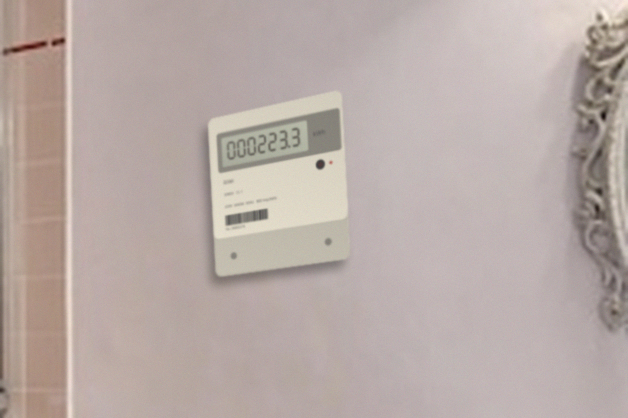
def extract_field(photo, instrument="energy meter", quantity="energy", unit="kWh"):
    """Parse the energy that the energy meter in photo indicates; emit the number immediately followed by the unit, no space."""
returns 223.3kWh
